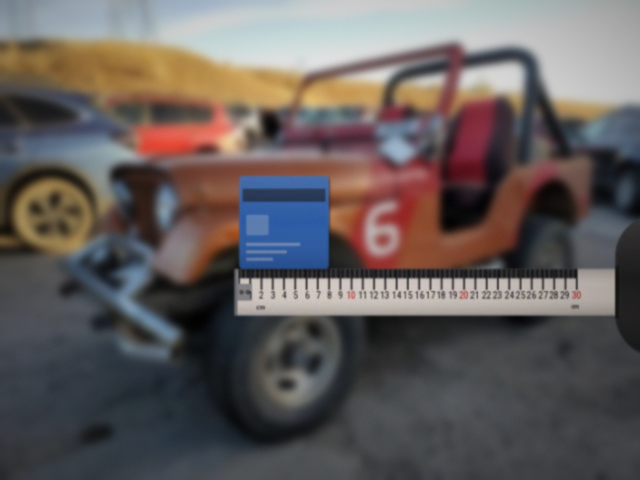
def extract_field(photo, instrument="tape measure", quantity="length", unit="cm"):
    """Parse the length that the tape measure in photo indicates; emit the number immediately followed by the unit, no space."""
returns 8cm
